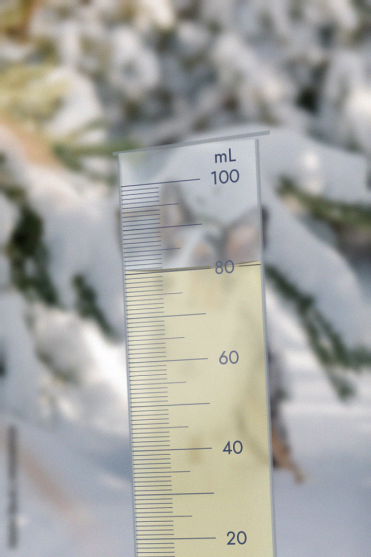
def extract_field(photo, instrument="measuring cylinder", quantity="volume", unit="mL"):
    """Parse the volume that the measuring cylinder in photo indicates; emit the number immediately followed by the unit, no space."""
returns 80mL
